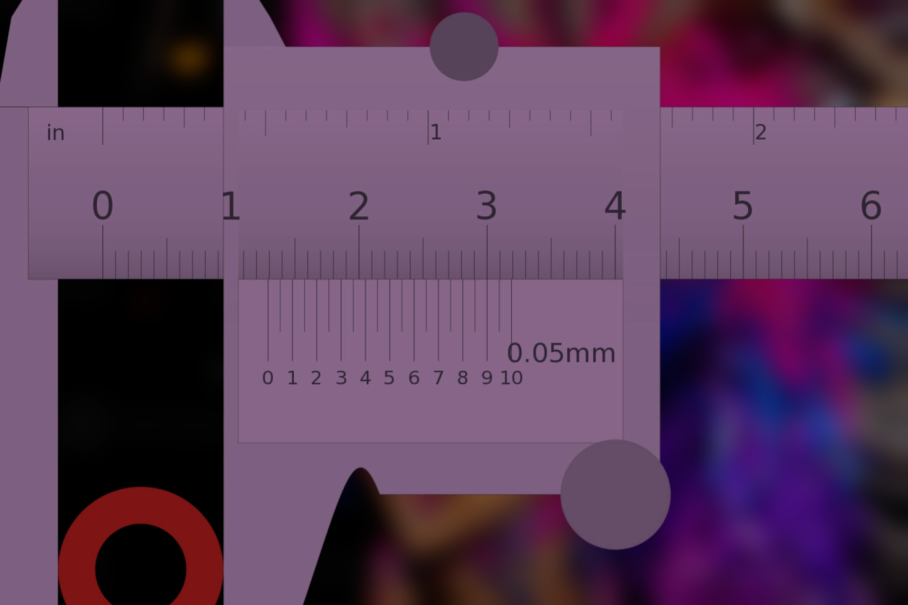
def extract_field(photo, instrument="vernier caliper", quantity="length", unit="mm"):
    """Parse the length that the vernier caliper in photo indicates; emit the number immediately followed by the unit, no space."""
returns 12.9mm
